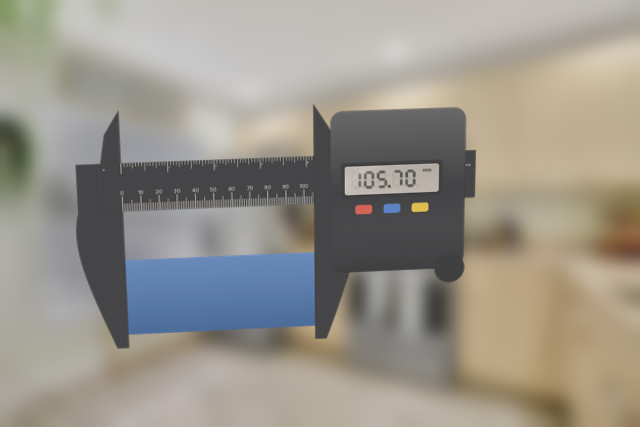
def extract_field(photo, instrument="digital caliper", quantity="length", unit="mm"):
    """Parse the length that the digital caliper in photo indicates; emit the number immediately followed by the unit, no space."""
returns 105.70mm
